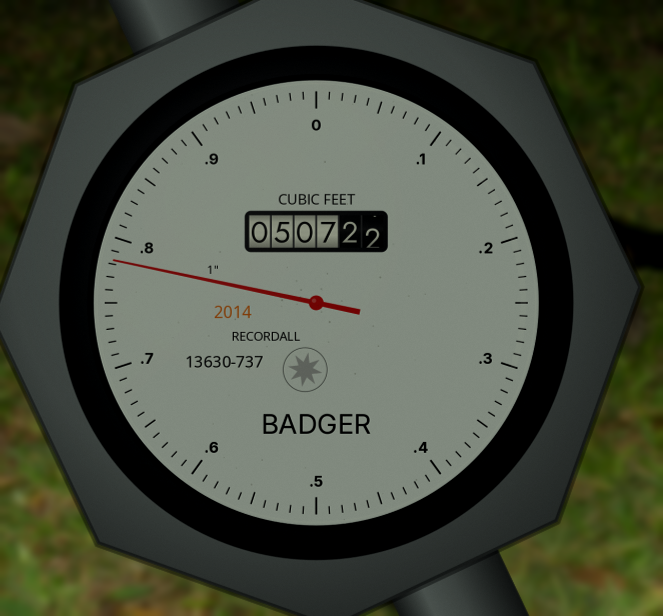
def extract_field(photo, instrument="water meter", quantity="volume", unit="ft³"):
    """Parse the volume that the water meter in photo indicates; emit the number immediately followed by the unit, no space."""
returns 50721.78ft³
